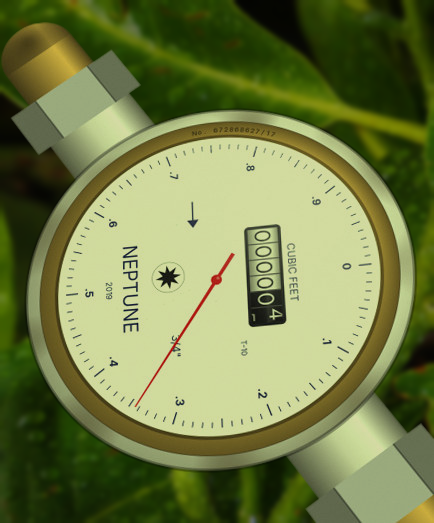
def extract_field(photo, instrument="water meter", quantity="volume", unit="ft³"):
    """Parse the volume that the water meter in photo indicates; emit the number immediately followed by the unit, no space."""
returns 4.34ft³
